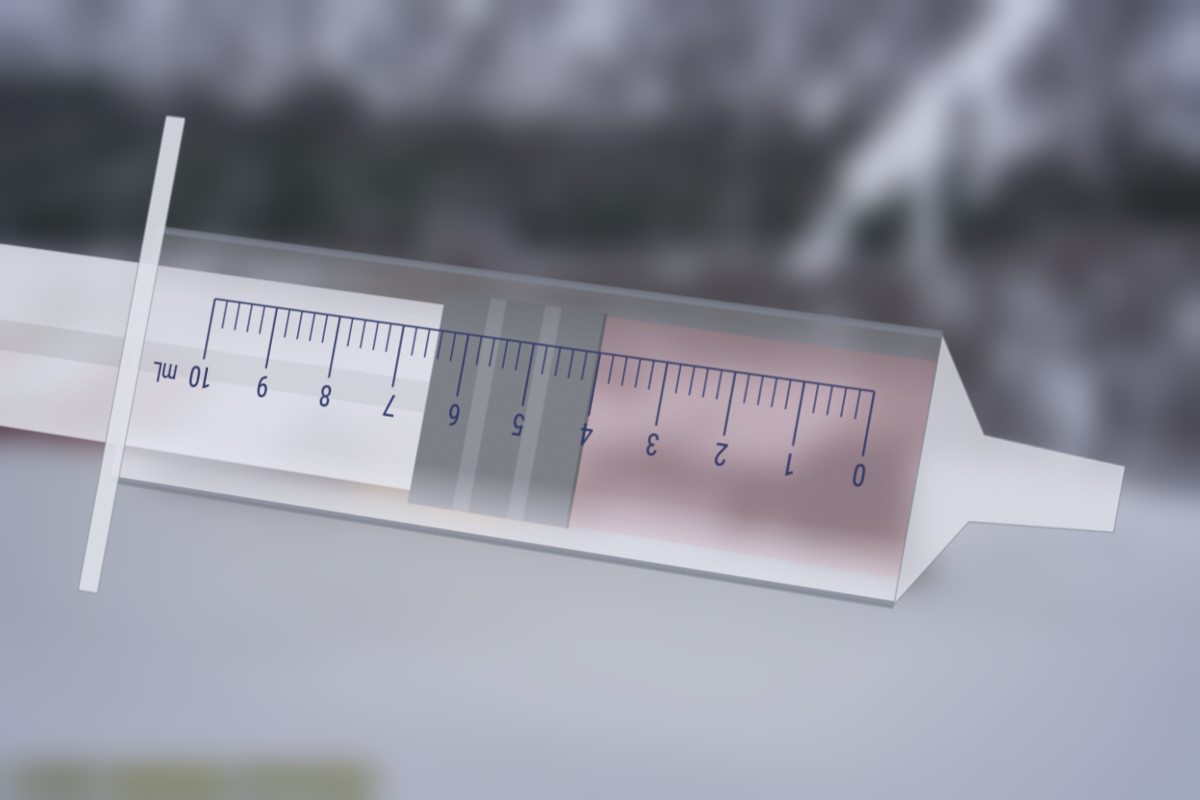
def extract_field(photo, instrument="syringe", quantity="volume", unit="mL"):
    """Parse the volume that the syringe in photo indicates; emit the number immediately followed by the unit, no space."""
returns 4mL
